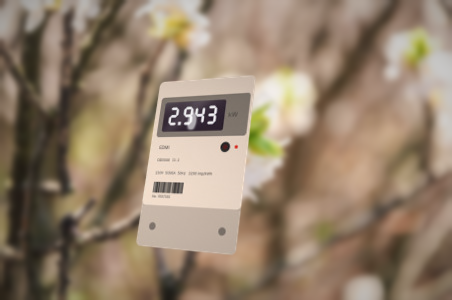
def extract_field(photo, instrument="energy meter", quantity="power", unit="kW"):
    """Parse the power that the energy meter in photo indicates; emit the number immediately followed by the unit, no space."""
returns 2.943kW
